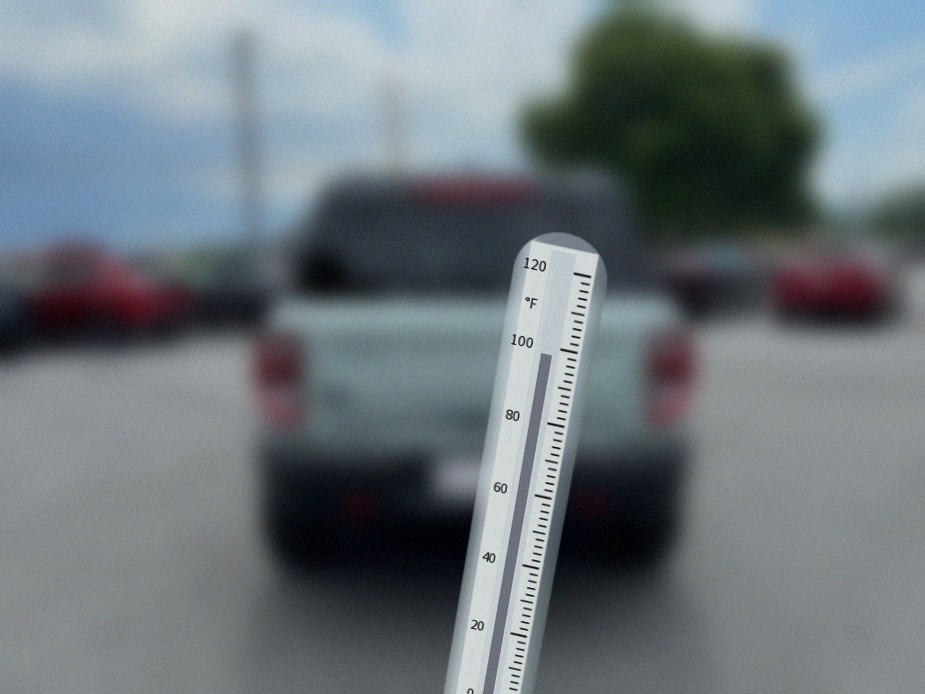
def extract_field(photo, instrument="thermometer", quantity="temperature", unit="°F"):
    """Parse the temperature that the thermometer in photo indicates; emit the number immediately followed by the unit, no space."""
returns 98°F
